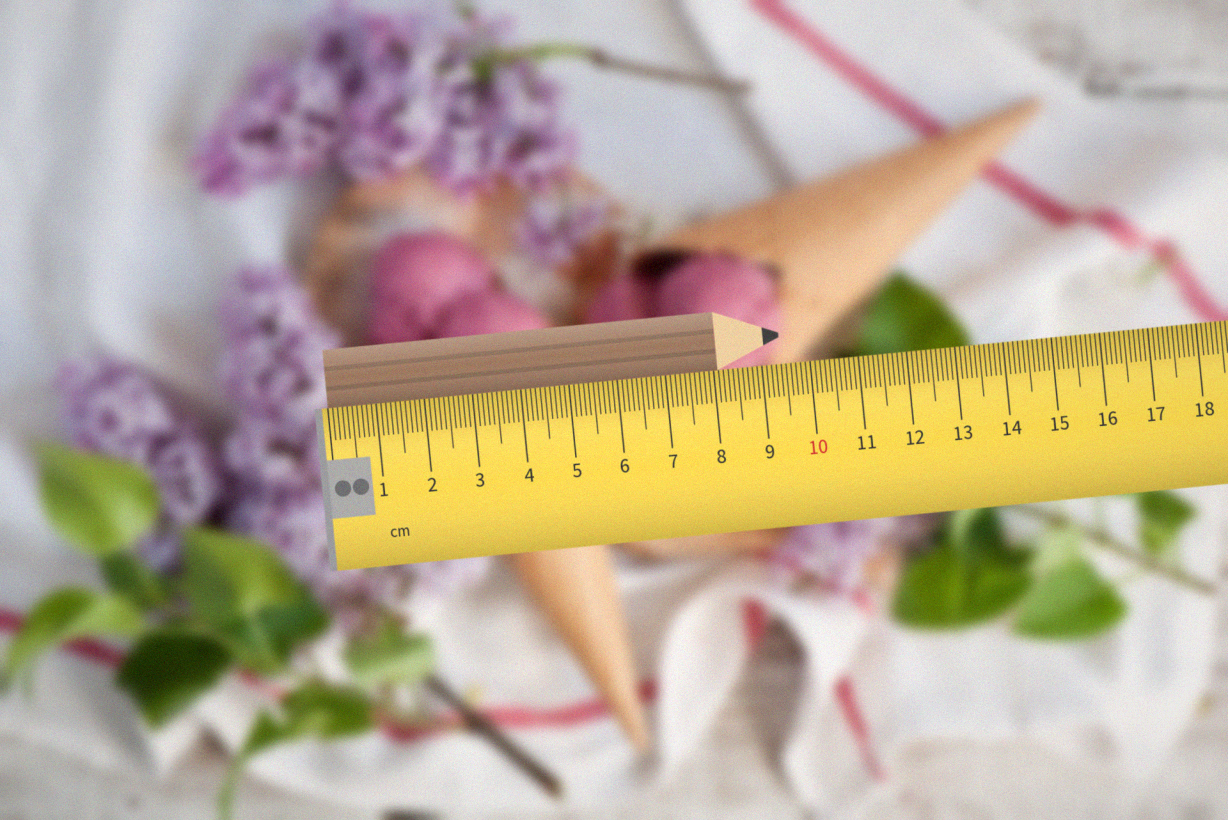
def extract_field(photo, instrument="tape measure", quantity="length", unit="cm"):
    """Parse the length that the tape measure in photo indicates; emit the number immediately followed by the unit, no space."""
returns 9.4cm
